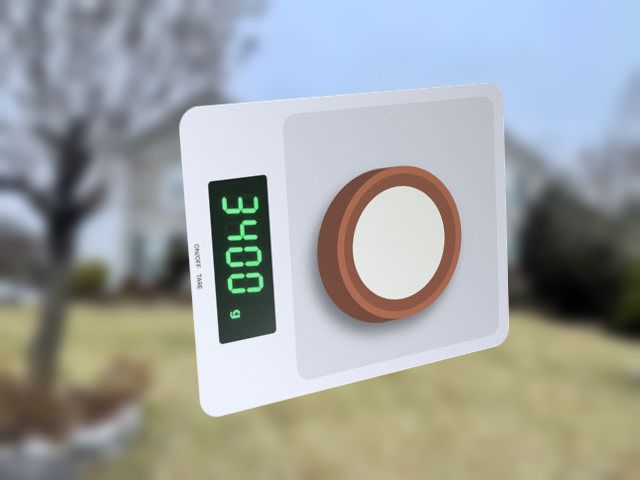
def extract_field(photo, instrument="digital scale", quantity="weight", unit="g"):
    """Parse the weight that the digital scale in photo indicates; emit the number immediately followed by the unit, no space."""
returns 3400g
